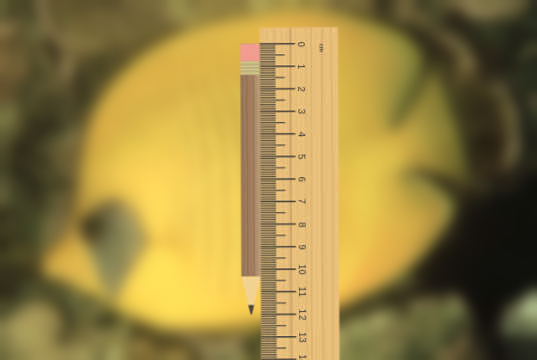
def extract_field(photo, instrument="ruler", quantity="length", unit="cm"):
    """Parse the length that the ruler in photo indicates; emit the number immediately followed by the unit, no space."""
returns 12cm
